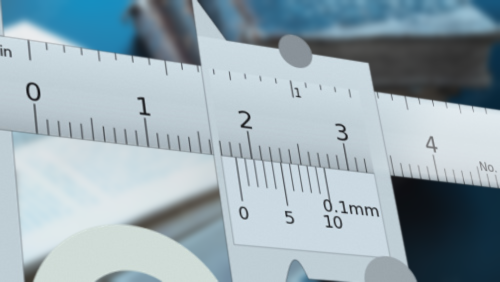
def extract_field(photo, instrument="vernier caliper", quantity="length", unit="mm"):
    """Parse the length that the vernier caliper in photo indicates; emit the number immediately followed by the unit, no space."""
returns 18.4mm
